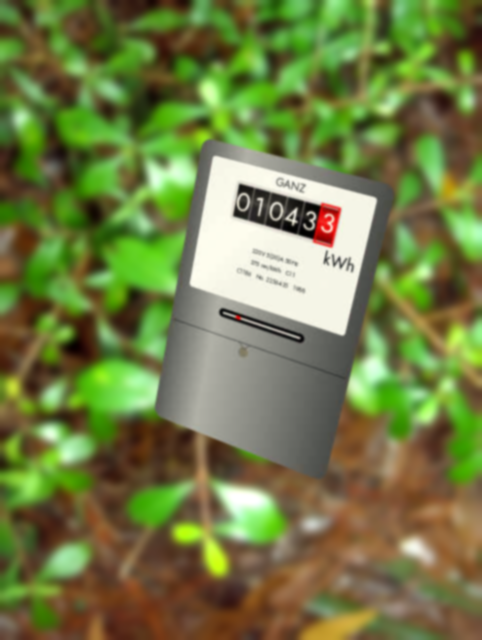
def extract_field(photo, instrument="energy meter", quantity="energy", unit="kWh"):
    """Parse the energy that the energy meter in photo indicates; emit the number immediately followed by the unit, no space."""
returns 1043.3kWh
